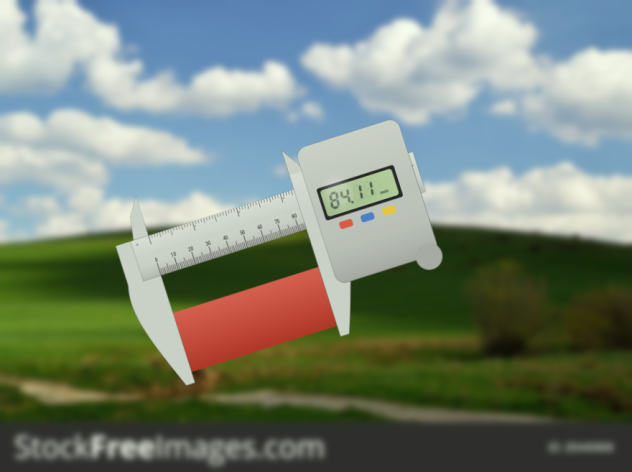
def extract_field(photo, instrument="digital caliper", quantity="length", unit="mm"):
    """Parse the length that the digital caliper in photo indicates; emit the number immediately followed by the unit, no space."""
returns 84.11mm
